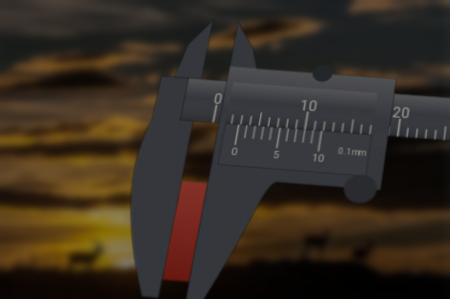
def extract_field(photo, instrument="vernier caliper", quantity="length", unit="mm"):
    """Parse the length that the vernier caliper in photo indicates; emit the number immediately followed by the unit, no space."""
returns 2.8mm
